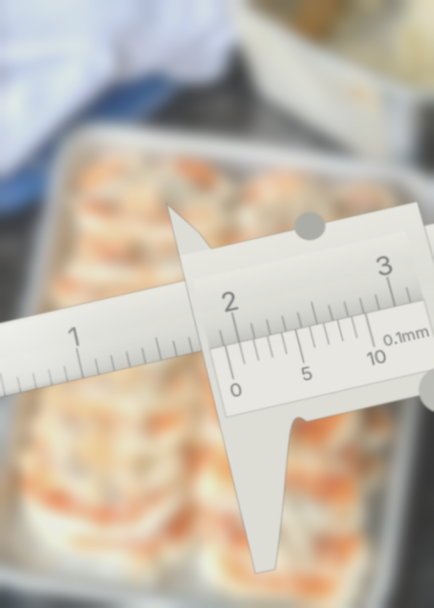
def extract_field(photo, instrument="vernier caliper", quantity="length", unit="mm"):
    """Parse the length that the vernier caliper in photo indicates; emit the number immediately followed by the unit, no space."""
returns 19.1mm
